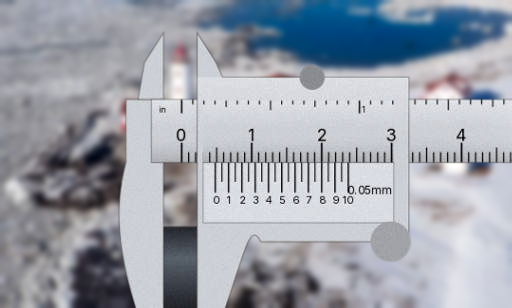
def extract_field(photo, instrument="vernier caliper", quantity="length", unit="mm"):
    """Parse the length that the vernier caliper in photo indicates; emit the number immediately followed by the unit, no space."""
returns 4.8mm
